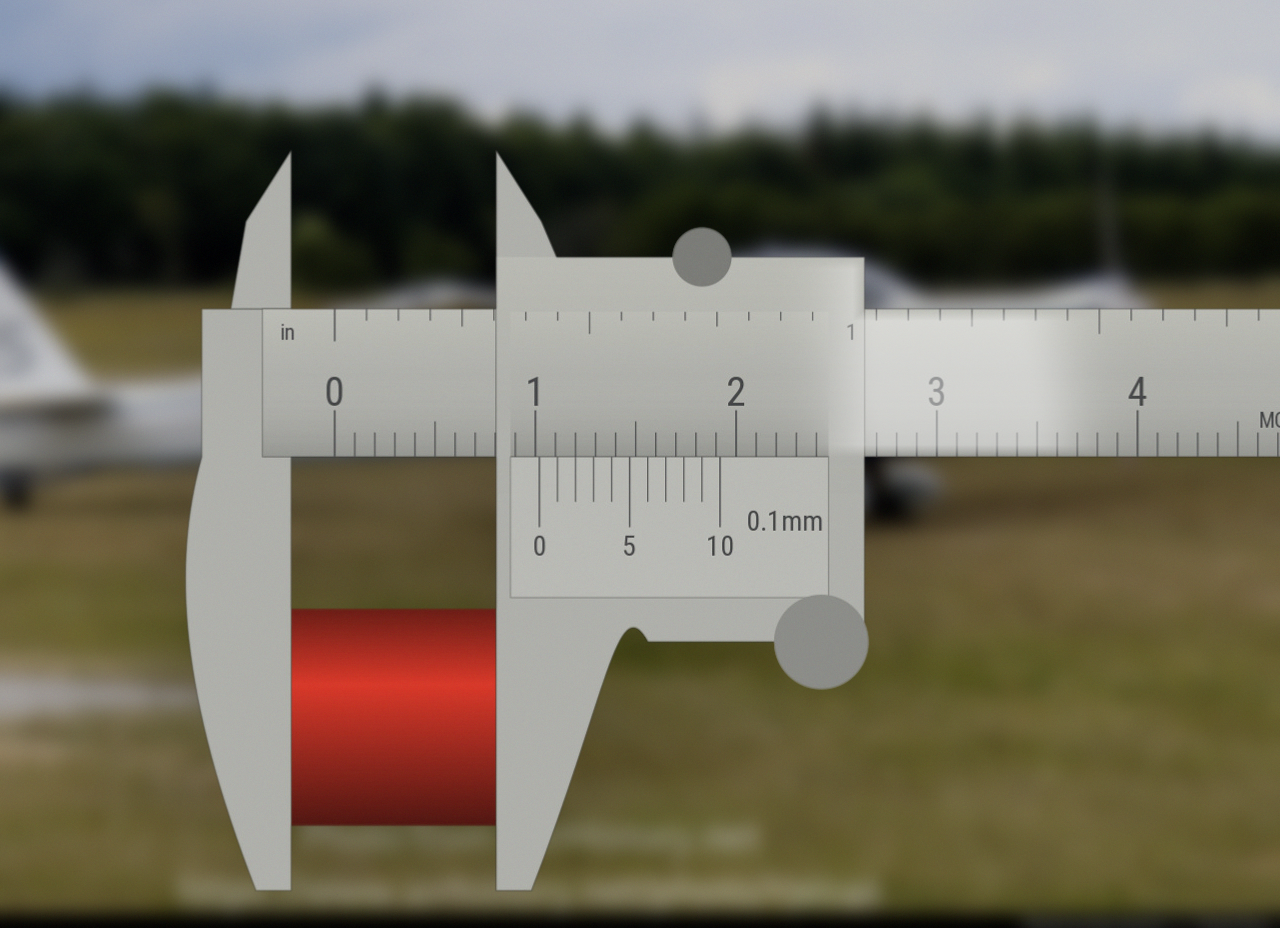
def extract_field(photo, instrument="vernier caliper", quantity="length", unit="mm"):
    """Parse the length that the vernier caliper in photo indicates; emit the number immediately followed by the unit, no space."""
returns 10.2mm
